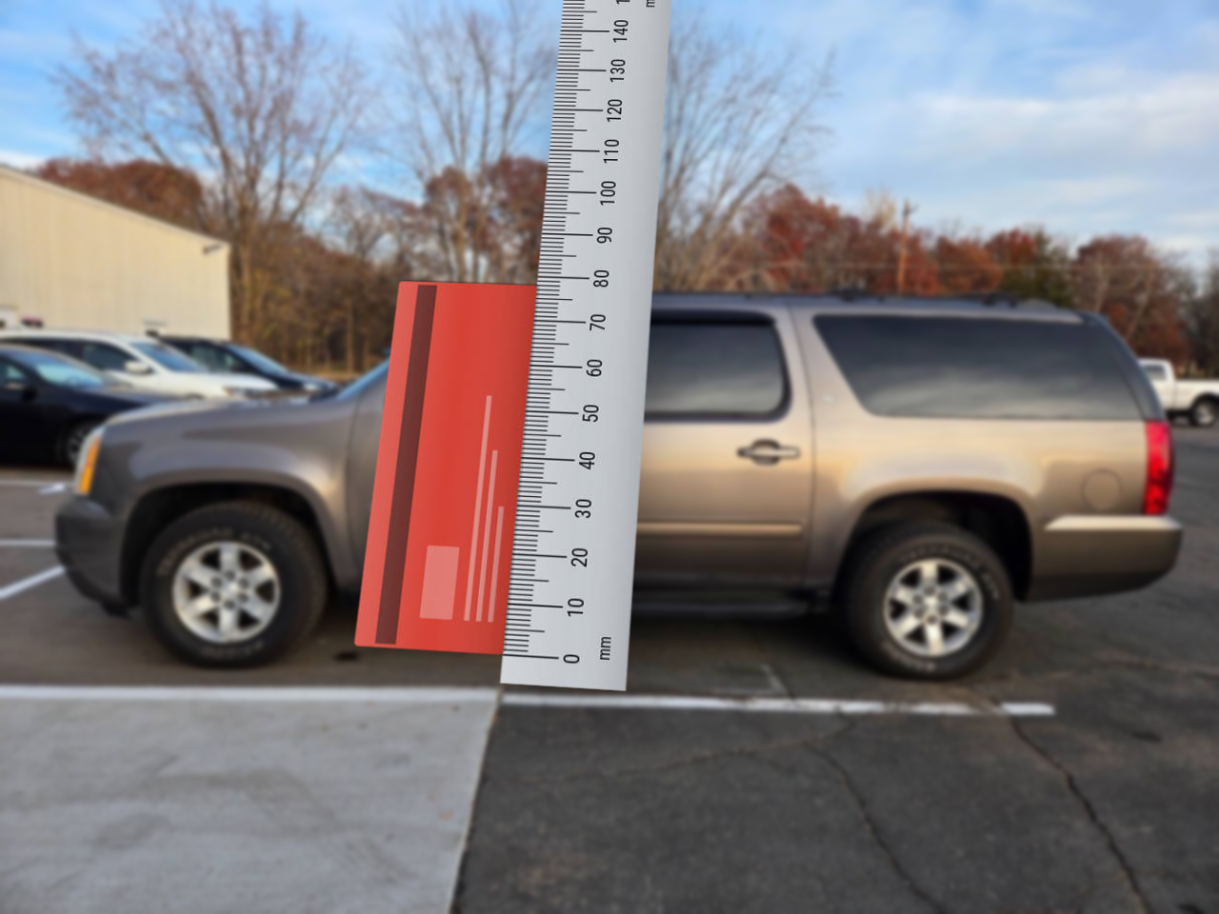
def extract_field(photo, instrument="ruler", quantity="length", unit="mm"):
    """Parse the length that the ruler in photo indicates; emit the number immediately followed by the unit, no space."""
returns 78mm
